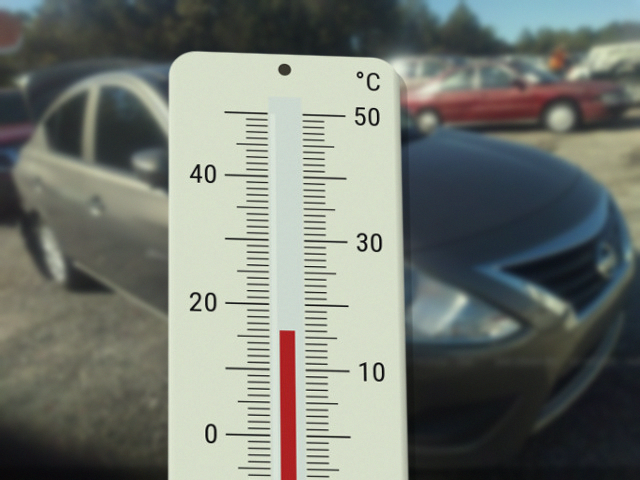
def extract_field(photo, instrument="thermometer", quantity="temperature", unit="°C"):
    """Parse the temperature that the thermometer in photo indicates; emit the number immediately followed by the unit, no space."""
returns 16°C
